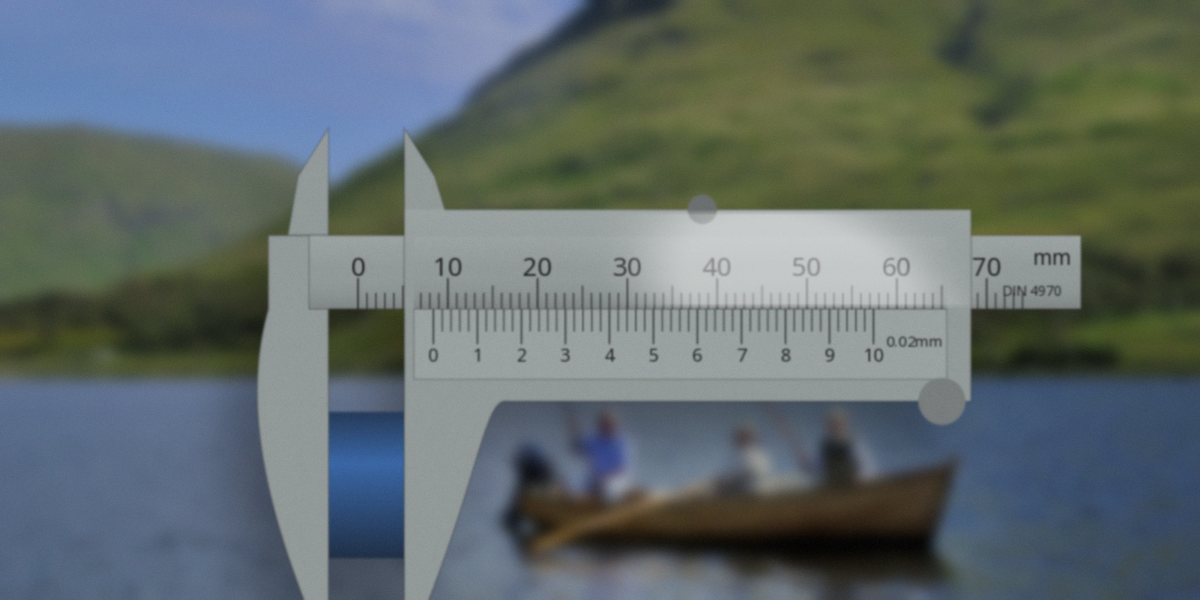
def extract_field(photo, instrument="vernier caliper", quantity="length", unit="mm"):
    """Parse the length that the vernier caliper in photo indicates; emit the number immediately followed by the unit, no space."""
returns 8.4mm
